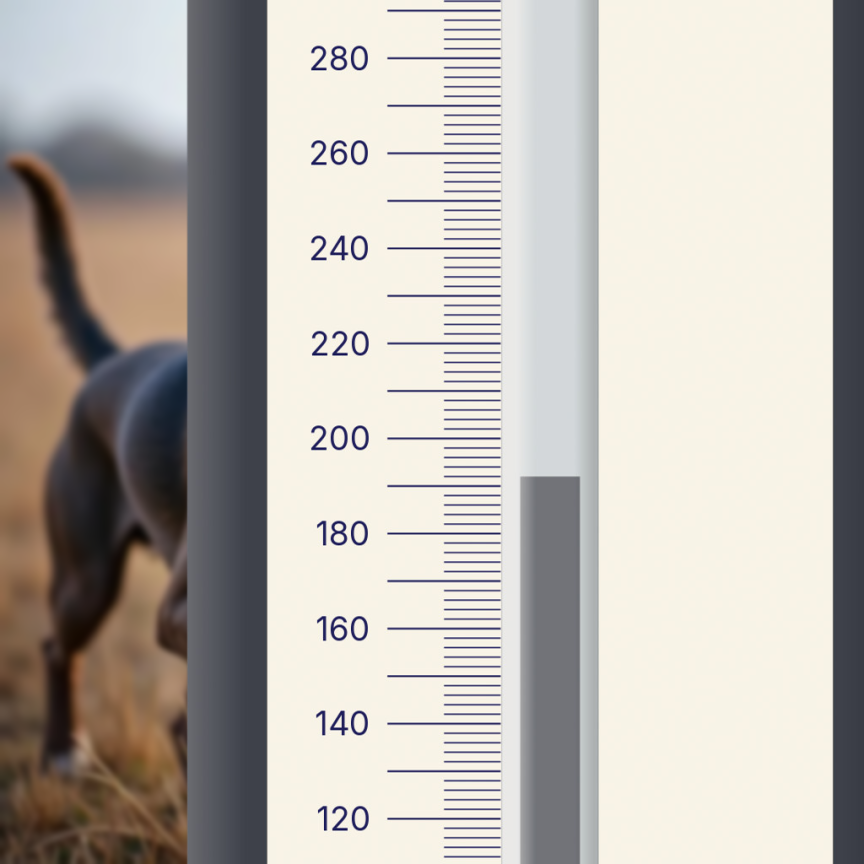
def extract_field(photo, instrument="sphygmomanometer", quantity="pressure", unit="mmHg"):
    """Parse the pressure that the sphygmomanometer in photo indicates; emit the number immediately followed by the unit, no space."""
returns 192mmHg
